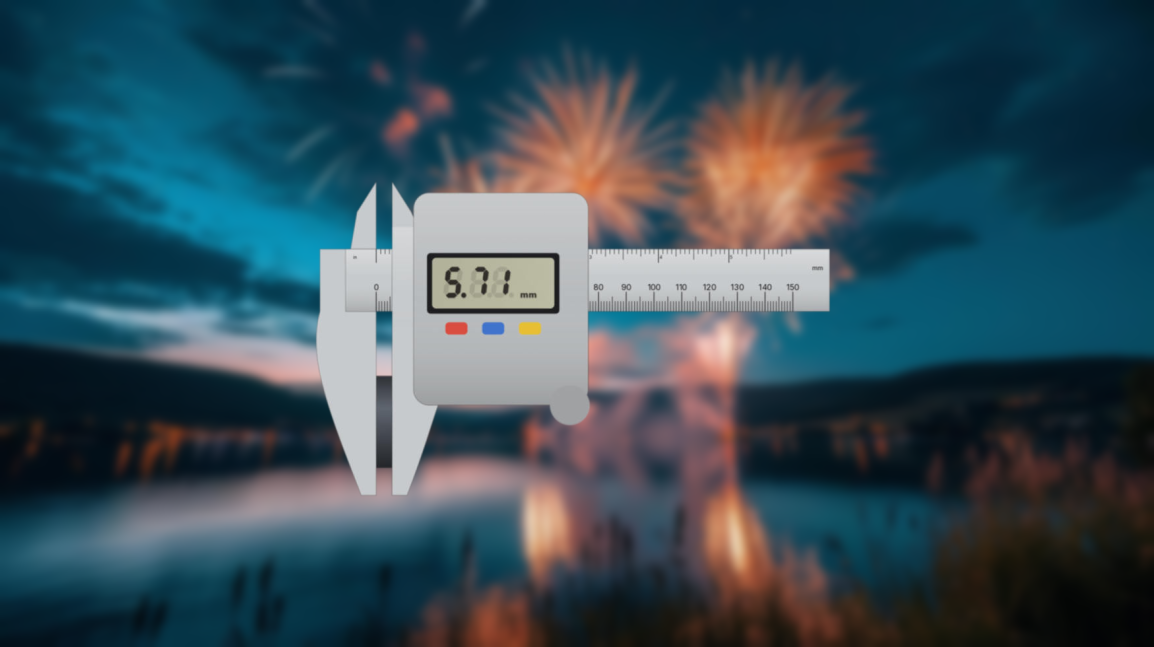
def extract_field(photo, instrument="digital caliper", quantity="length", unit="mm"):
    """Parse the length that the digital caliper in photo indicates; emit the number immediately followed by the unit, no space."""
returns 5.71mm
